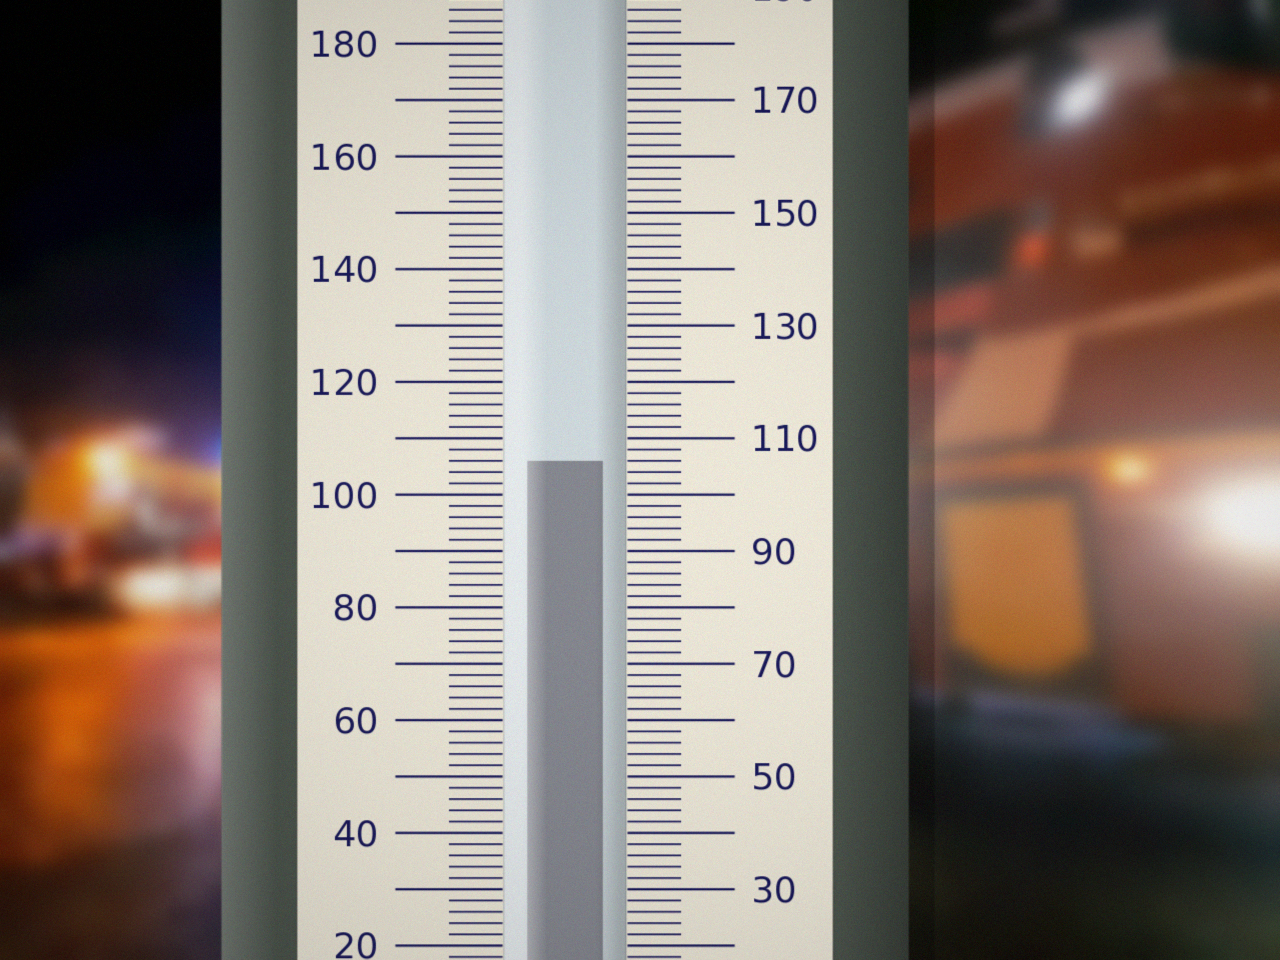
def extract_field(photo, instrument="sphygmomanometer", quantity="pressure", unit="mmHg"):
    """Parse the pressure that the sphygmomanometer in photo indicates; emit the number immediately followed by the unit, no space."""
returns 106mmHg
